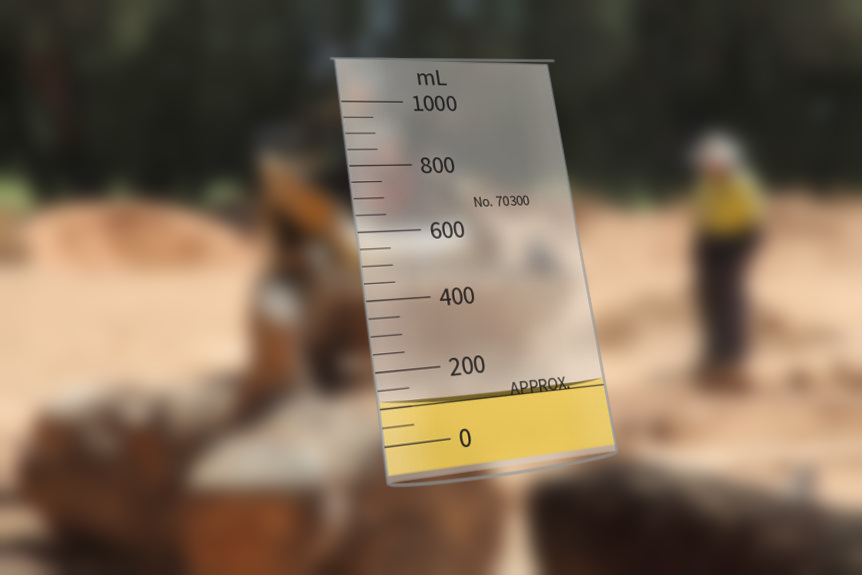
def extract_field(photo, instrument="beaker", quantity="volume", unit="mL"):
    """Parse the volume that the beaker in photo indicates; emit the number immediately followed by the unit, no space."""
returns 100mL
